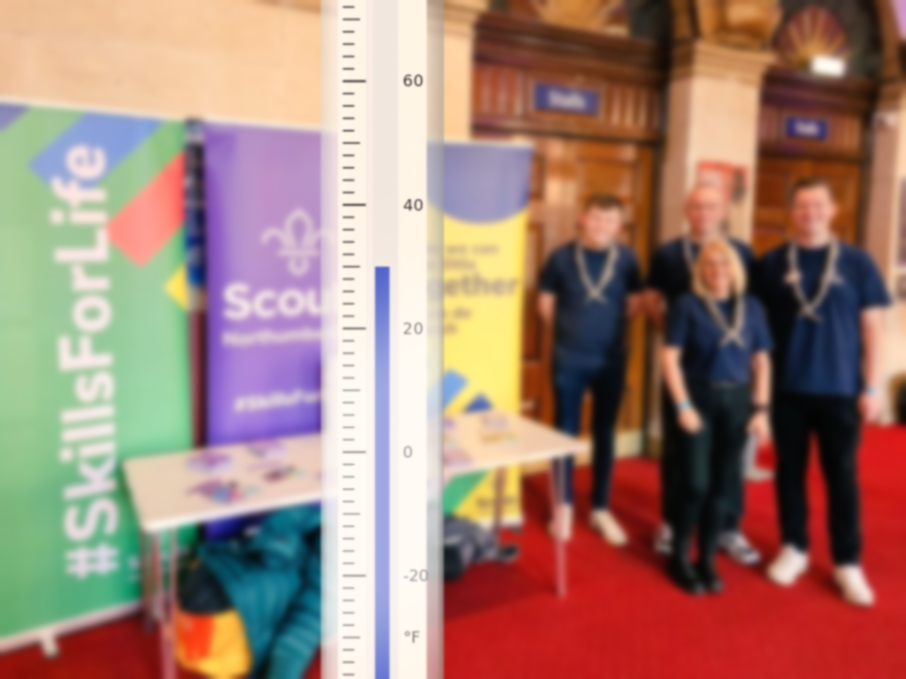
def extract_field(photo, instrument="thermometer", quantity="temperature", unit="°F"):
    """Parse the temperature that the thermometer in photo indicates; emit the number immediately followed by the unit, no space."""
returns 30°F
